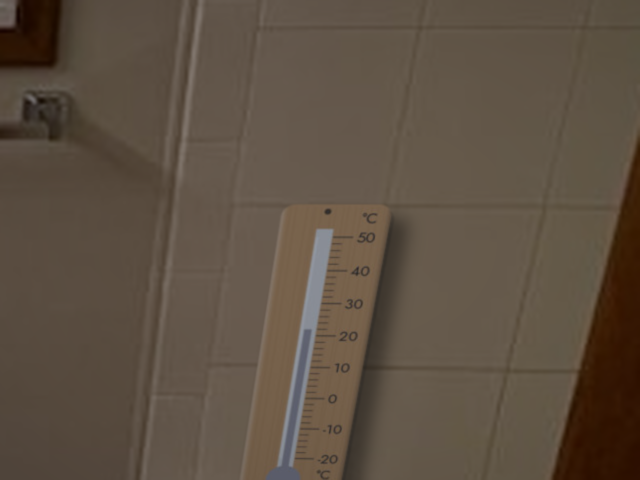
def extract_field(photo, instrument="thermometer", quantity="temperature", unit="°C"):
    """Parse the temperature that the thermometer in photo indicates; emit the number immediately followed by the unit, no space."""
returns 22°C
